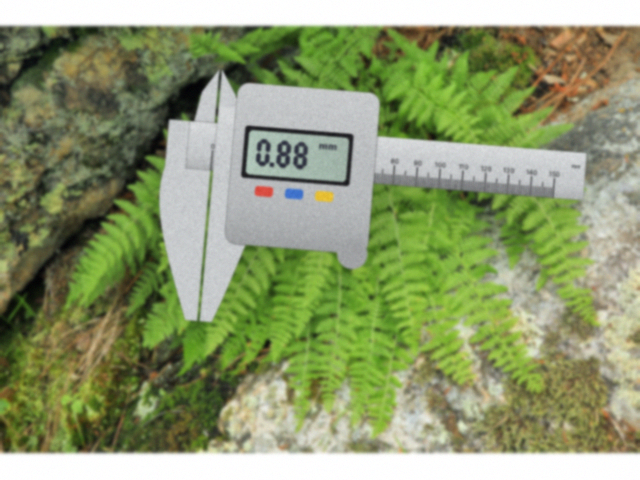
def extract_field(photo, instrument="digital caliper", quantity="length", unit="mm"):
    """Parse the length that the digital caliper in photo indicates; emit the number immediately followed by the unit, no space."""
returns 0.88mm
